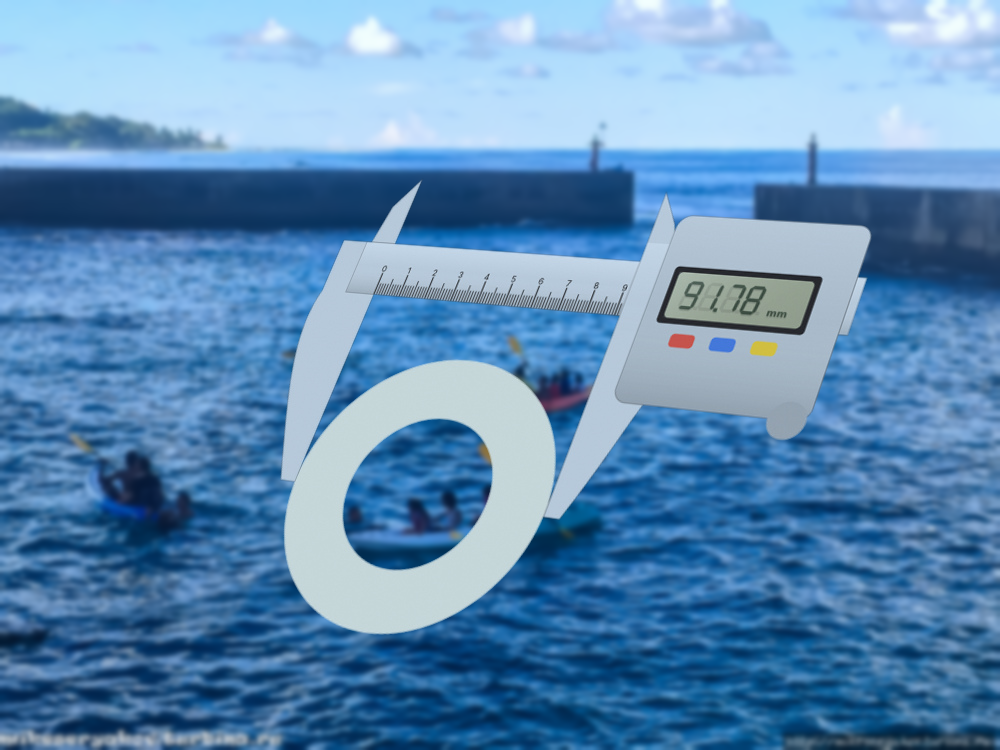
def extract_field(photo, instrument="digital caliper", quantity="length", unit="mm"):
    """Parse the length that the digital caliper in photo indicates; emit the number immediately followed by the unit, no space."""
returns 91.78mm
